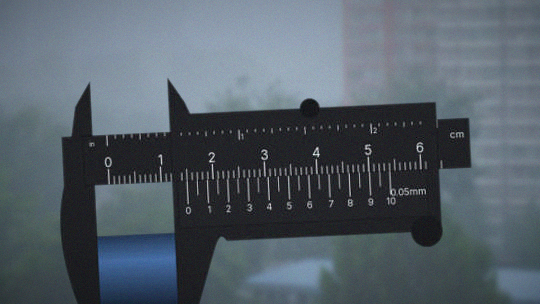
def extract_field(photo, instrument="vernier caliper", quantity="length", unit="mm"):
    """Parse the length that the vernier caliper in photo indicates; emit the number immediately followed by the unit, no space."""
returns 15.0mm
